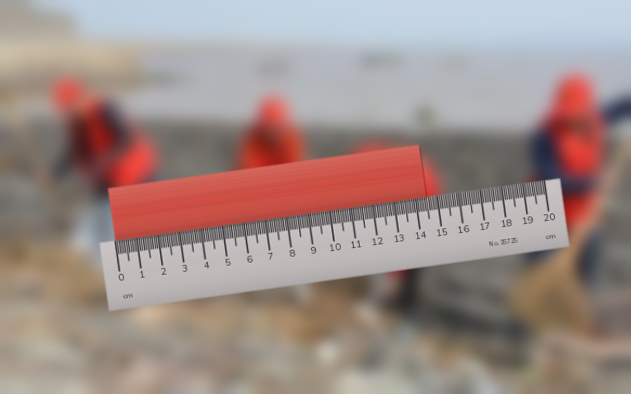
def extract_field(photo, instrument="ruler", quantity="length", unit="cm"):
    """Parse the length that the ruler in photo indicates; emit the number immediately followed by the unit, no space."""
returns 14.5cm
